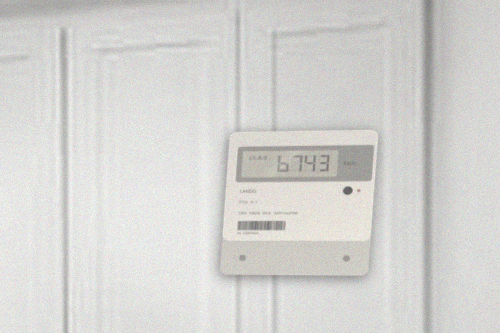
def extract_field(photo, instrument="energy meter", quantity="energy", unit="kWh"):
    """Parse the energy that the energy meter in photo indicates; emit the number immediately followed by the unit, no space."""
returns 6743kWh
